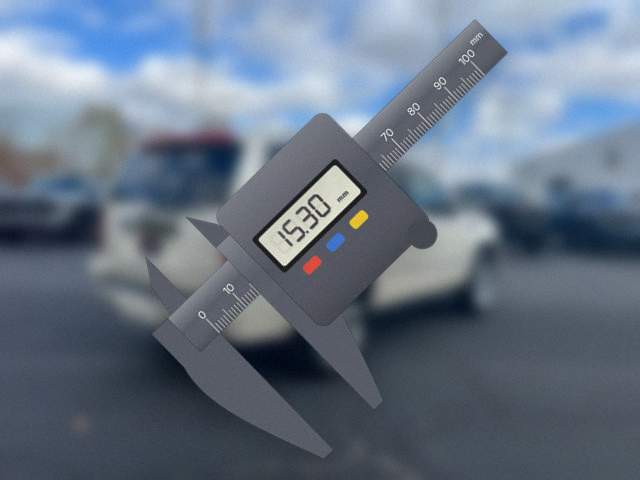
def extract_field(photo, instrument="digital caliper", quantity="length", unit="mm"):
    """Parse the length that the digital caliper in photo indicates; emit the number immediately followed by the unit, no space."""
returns 15.30mm
